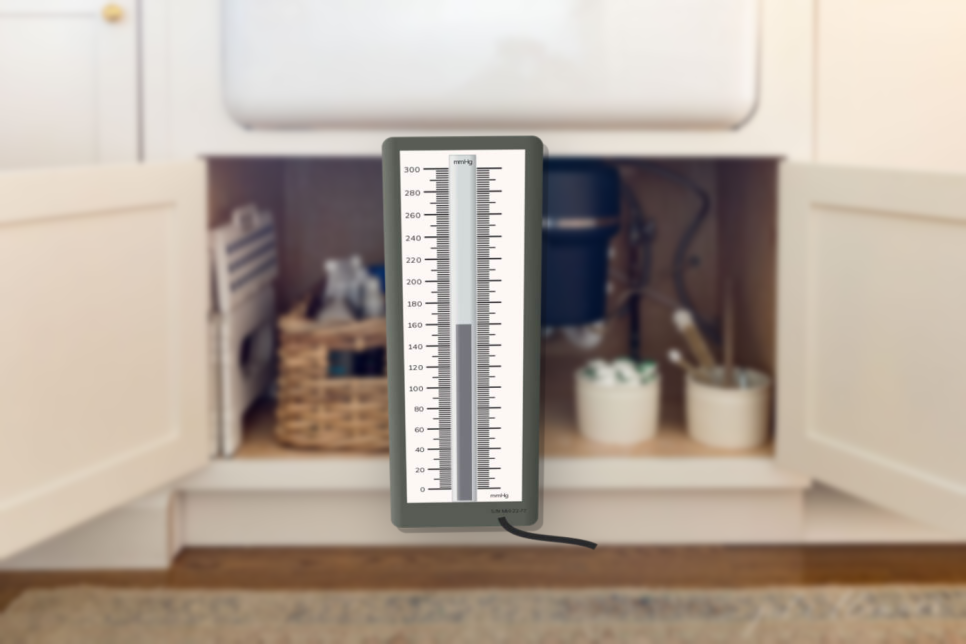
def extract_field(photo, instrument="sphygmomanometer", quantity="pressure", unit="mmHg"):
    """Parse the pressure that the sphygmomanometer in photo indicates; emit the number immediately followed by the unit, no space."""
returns 160mmHg
